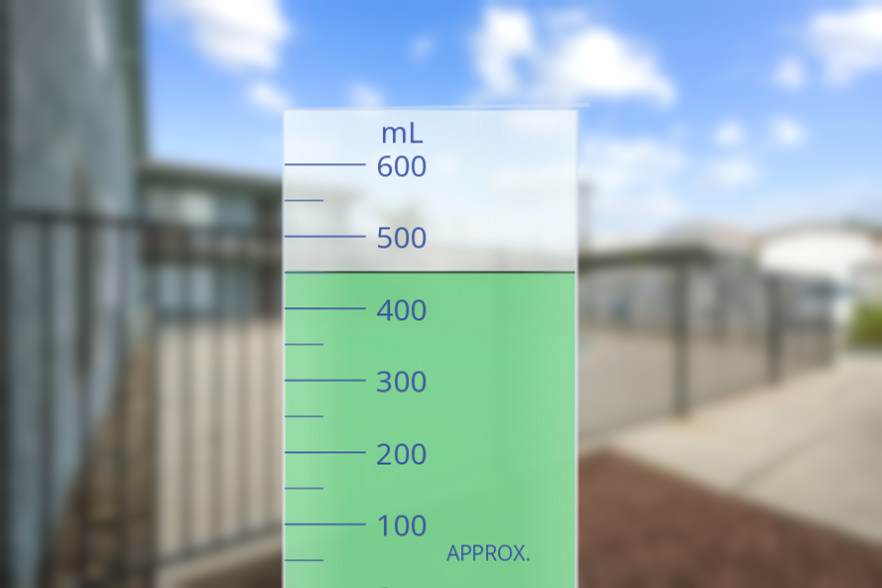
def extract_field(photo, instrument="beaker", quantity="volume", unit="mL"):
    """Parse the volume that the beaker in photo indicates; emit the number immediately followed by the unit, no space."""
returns 450mL
